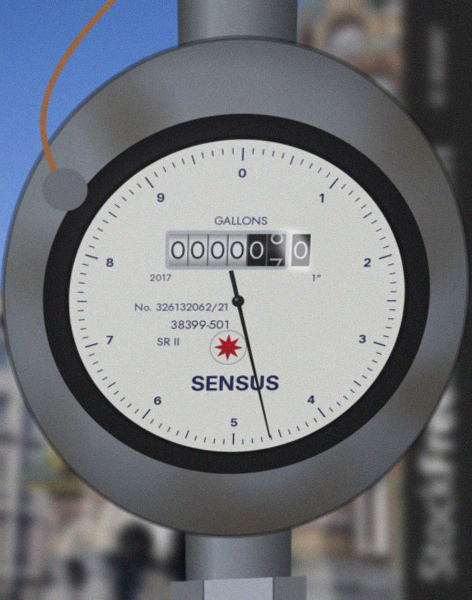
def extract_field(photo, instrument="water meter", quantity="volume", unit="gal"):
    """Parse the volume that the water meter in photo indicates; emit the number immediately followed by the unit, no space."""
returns 64.6gal
